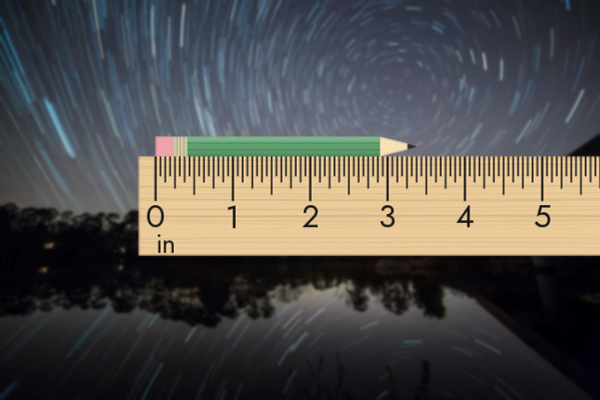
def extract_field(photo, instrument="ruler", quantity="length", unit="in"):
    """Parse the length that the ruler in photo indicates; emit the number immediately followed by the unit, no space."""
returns 3.375in
